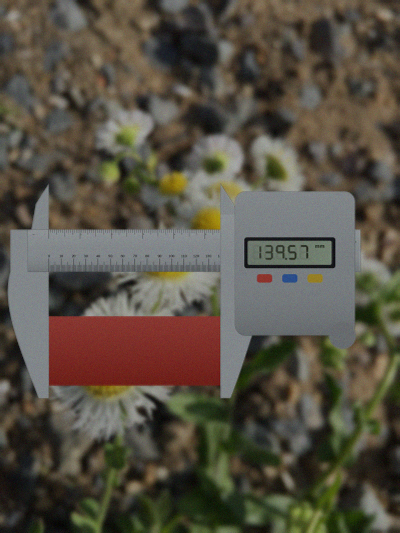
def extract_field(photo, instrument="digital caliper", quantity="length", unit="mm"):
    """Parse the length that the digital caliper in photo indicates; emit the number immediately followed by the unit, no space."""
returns 139.57mm
